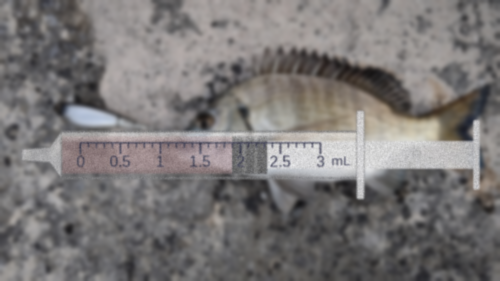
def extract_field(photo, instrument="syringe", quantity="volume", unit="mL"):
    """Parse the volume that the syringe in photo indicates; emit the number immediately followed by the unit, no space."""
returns 1.9mL
